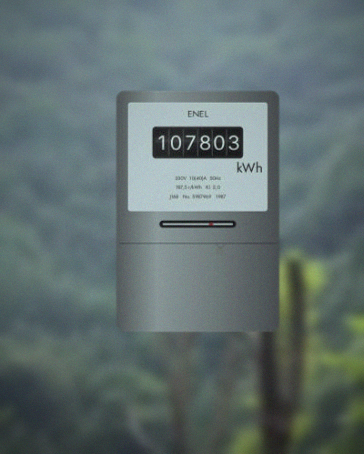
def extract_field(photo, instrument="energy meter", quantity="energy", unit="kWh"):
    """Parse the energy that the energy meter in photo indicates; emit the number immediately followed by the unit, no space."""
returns 107803kWh
